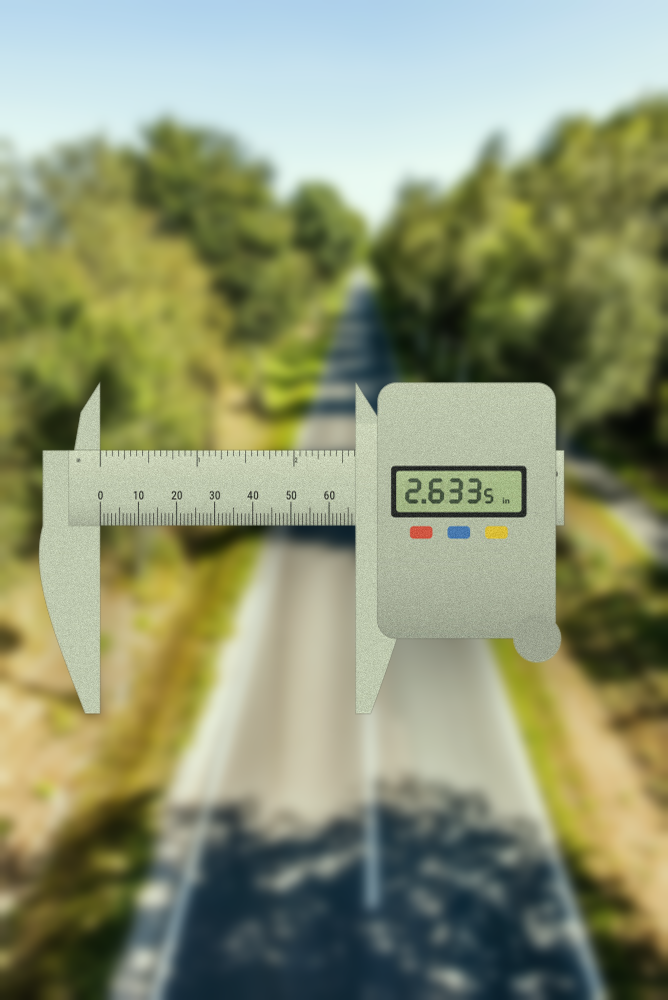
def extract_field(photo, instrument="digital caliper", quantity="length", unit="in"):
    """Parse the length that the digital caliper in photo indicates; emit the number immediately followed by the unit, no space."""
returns 2.6335in
